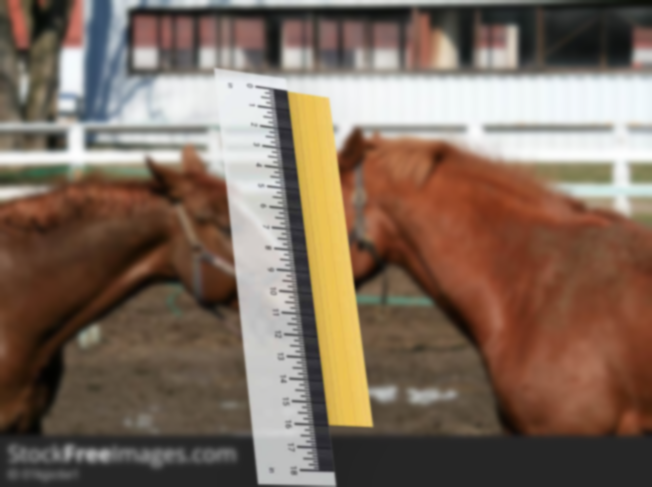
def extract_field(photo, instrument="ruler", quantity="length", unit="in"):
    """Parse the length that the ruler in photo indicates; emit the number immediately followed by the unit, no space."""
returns 16in
